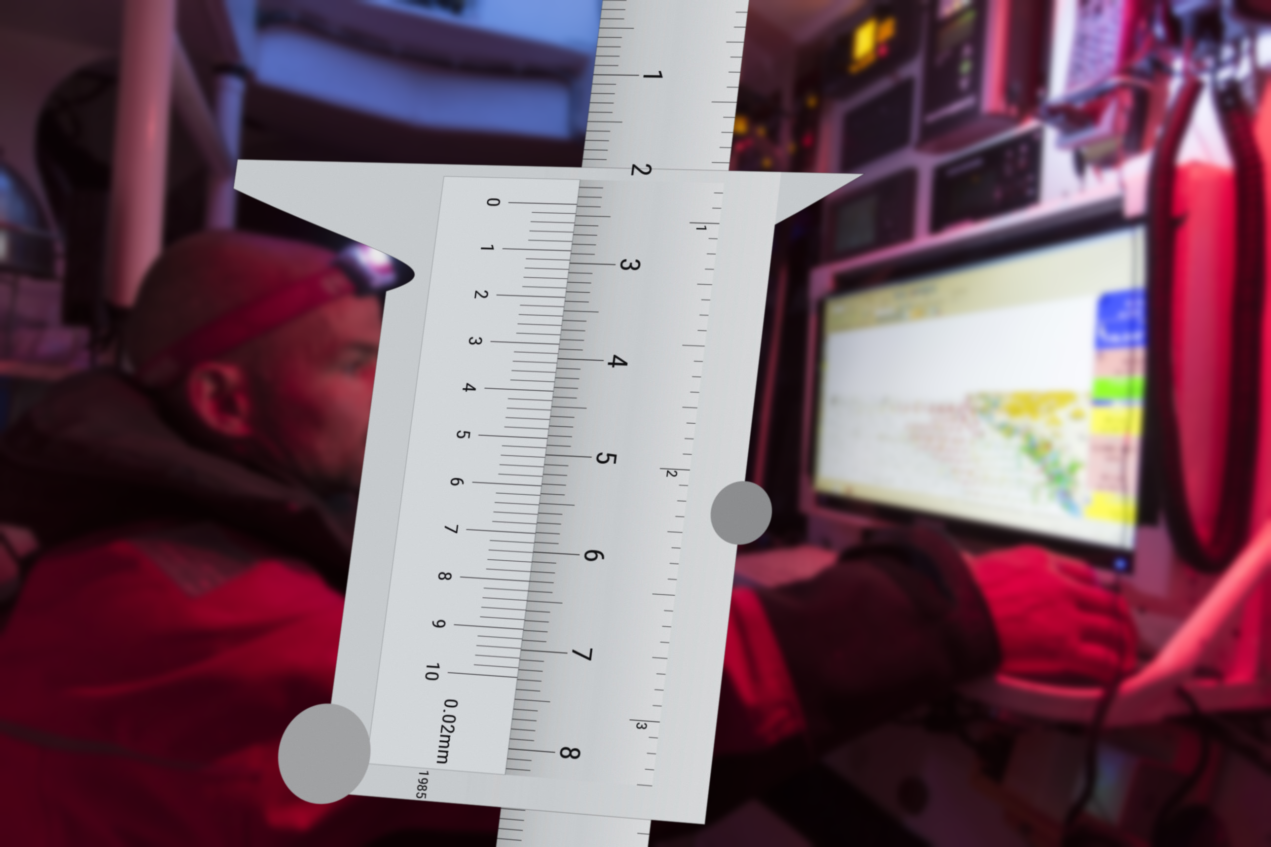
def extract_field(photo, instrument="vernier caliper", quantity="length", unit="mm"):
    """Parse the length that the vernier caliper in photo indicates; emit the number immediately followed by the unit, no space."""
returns 23.8mm
